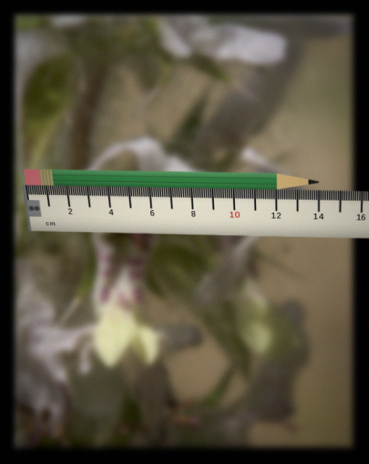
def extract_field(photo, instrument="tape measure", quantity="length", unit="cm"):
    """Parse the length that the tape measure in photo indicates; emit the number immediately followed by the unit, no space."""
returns 14cm
